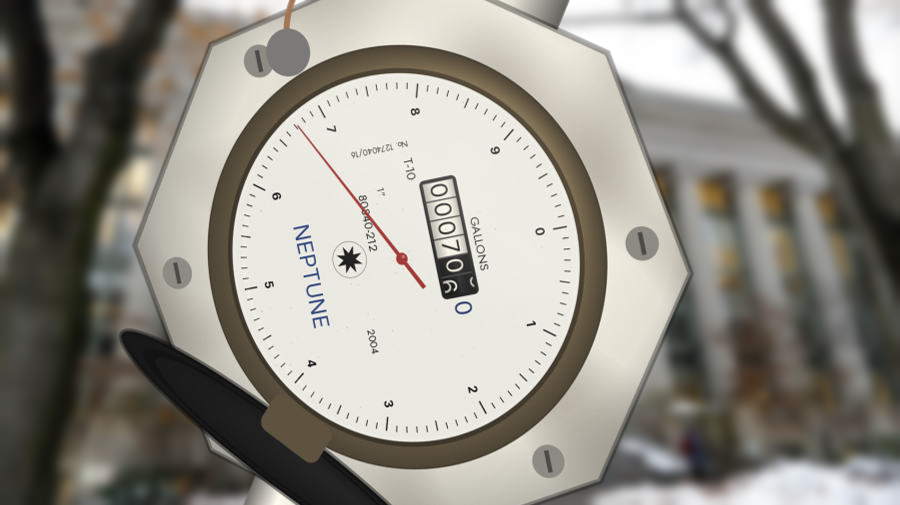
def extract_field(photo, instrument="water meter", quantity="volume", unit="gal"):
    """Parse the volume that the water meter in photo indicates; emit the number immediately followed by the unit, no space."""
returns 7056.7gal
